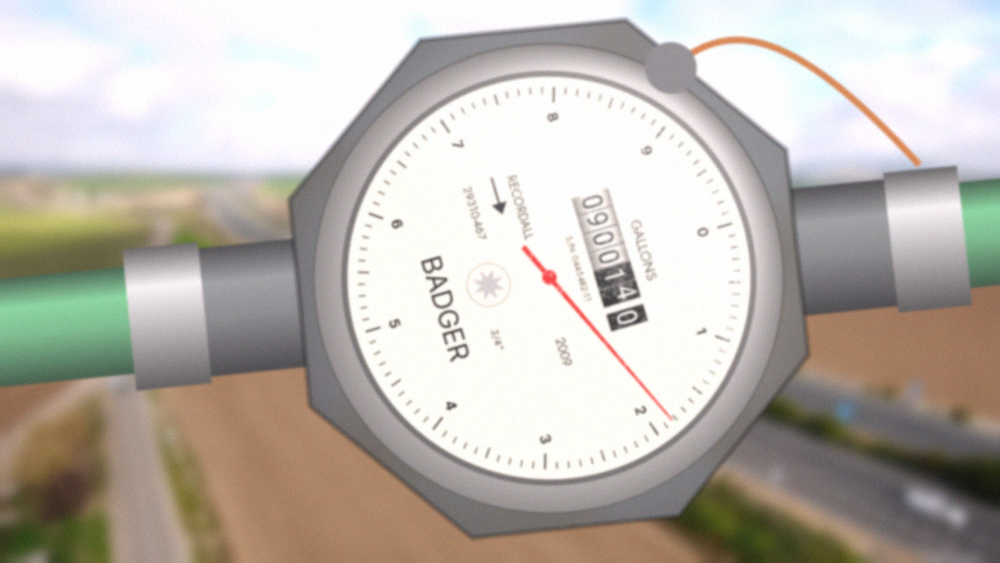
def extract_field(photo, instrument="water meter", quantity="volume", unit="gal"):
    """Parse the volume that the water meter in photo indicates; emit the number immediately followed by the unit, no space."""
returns 900141.8gal
